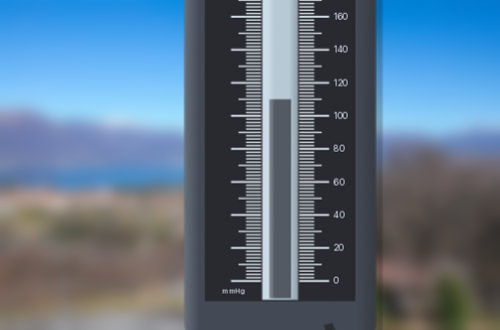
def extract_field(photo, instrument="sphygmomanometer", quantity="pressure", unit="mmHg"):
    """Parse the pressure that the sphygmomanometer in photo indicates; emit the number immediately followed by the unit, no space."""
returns 110mmHg
